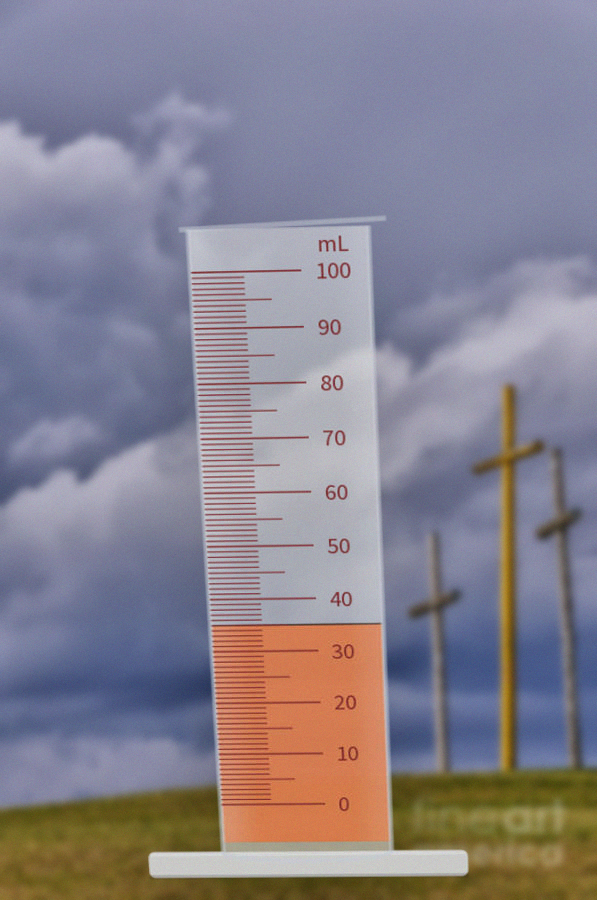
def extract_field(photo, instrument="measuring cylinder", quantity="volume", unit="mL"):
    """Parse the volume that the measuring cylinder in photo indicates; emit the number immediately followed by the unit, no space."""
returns 35mL
